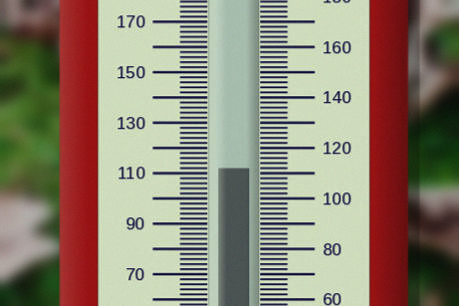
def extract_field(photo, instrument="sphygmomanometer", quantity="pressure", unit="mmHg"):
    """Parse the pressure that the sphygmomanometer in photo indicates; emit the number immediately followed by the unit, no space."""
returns 112mmHg
